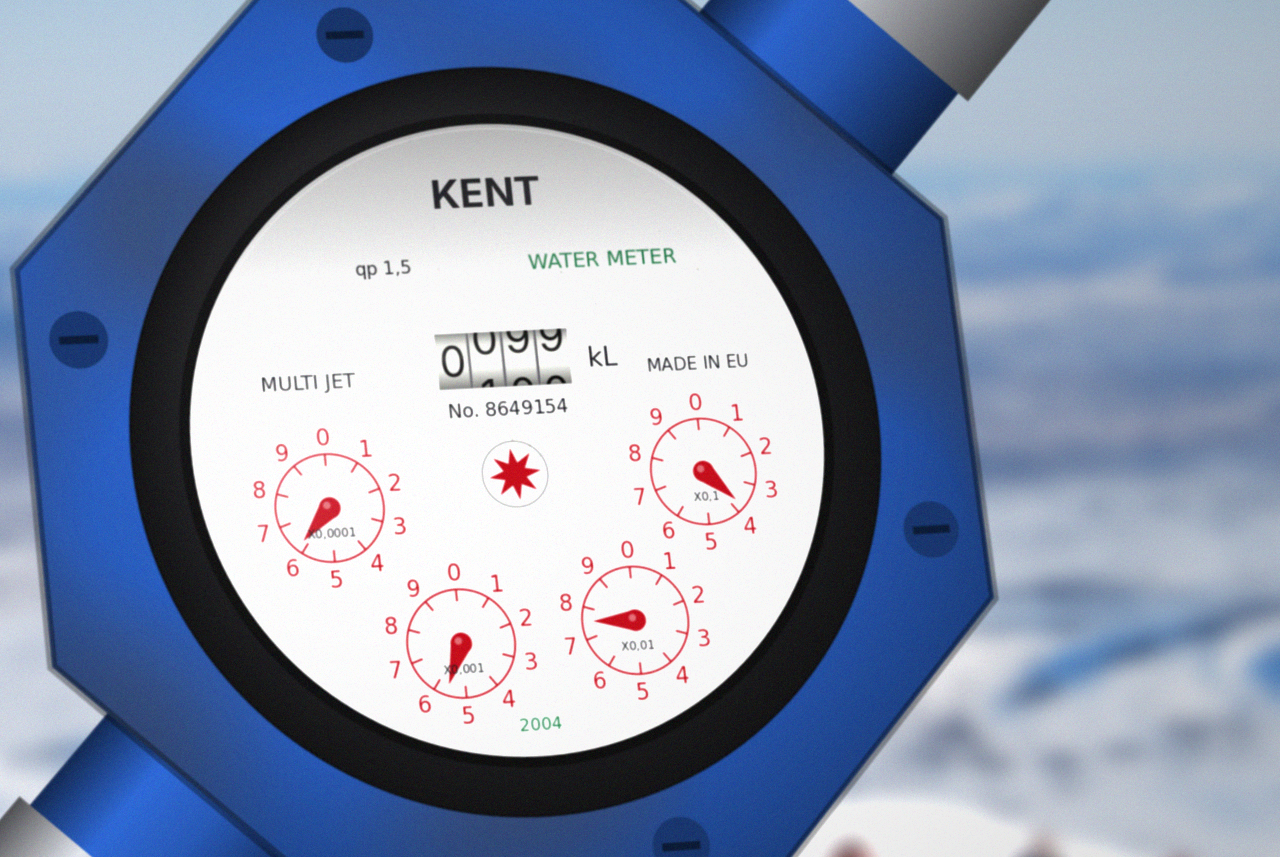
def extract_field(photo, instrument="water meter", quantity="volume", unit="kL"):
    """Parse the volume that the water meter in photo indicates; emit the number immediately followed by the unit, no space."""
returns 99.3756kL
